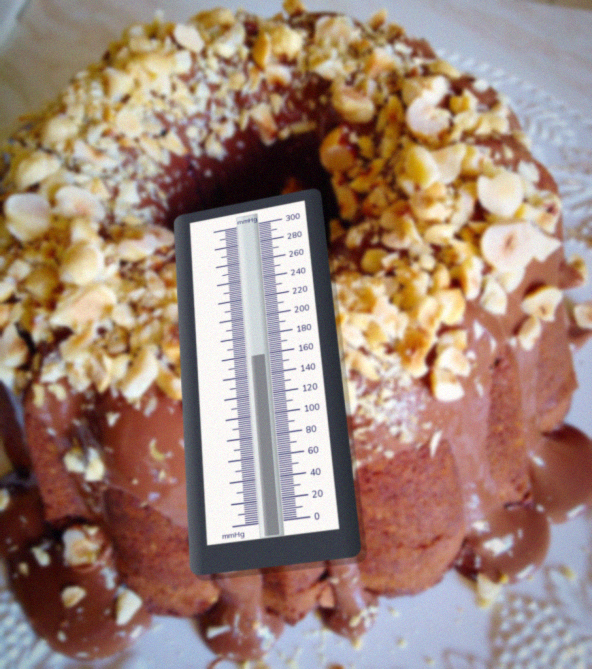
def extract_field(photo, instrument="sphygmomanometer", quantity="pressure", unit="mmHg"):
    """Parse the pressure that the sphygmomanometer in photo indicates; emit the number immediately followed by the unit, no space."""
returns 160mmHg
